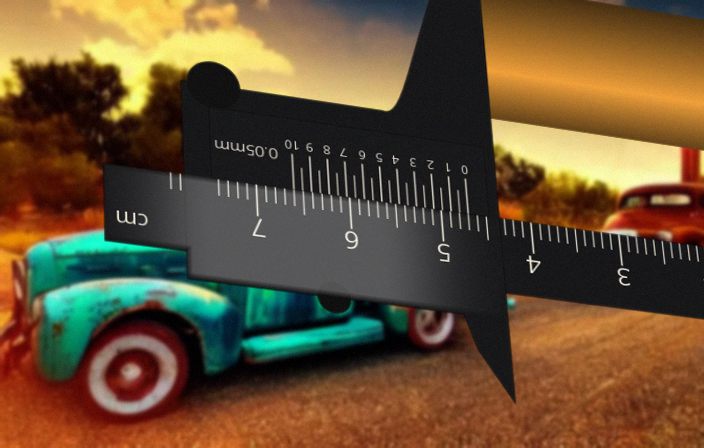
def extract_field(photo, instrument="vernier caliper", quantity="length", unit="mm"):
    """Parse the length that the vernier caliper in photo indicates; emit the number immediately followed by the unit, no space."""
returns 47.0mm
